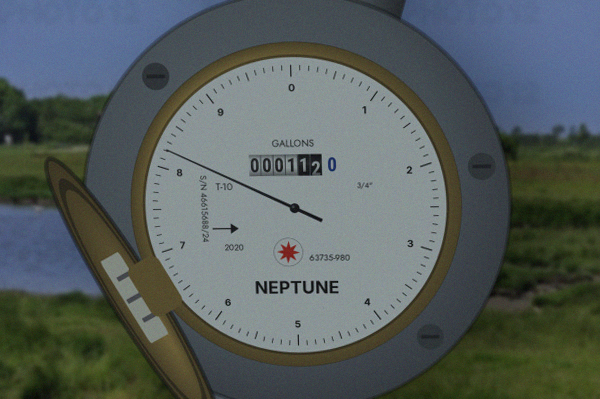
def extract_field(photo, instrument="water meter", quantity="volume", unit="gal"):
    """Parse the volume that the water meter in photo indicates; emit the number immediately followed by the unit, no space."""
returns 1118.2gal
